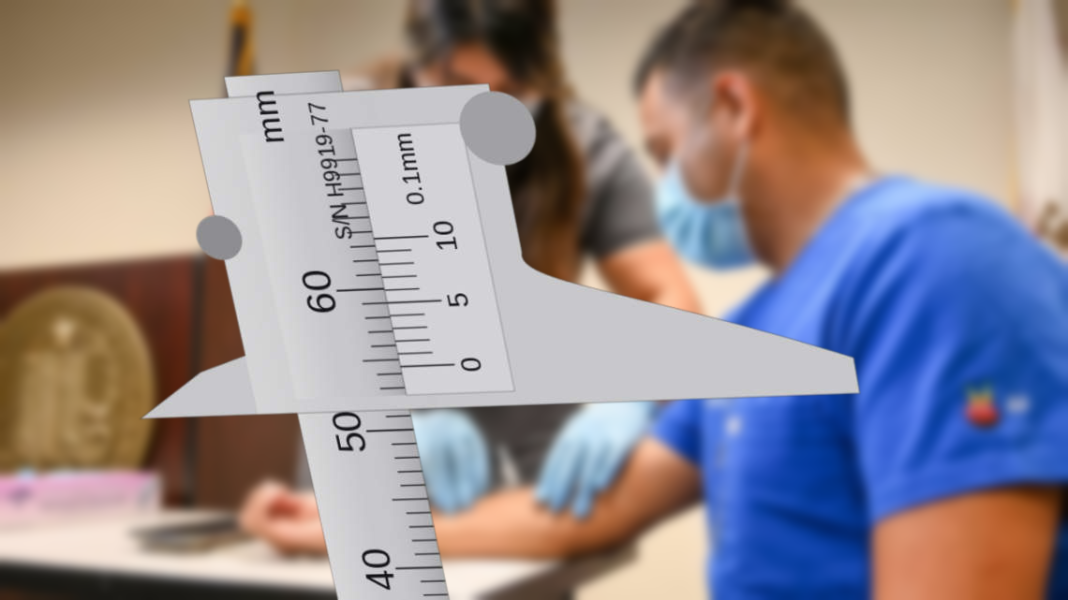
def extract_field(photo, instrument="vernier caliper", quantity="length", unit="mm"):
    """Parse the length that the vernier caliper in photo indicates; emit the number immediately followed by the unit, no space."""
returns 54.5mm
